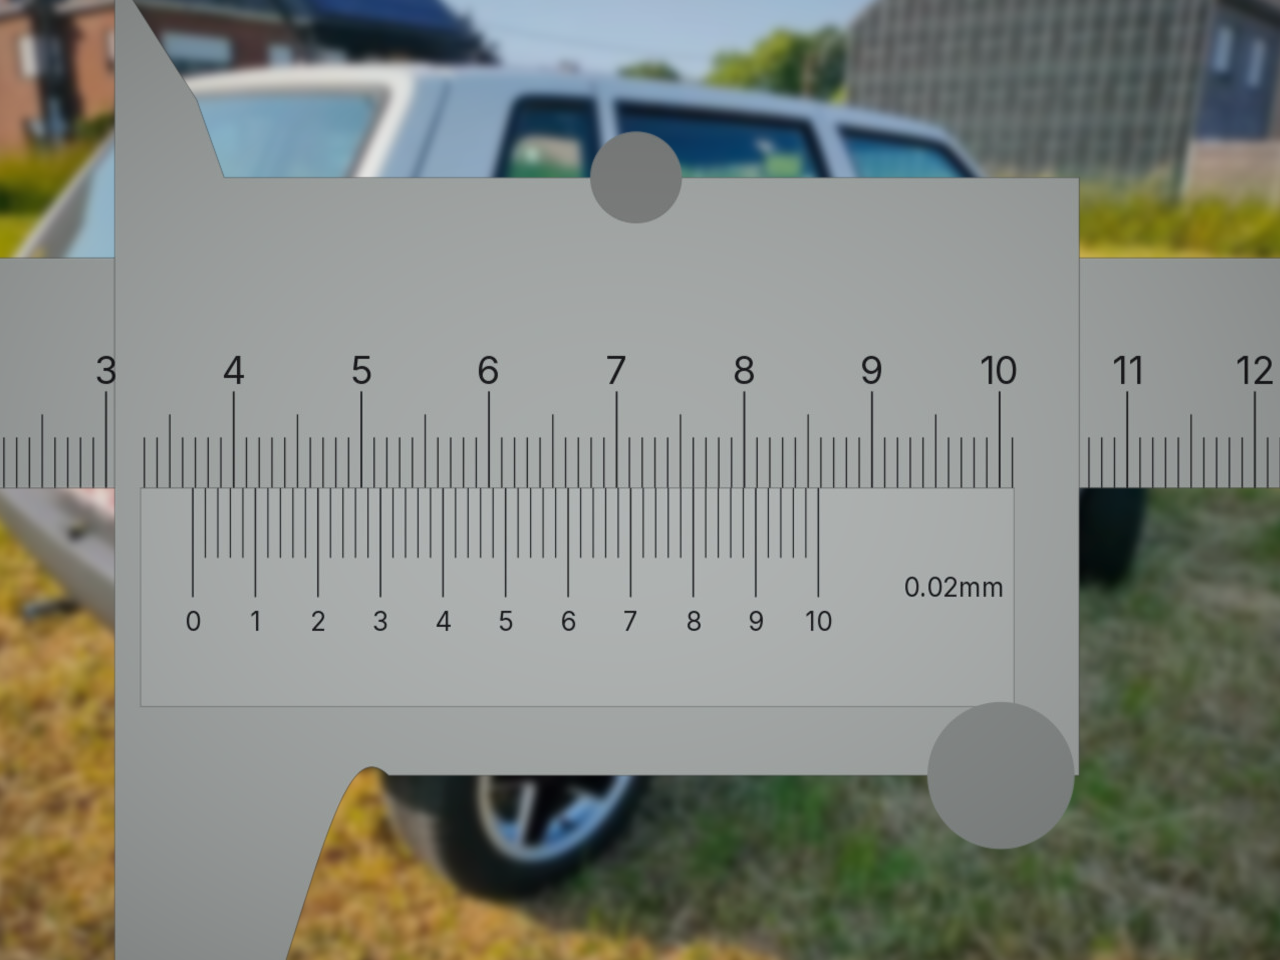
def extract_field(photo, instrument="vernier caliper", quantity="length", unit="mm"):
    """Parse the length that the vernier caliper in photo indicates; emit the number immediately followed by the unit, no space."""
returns 36.8mm
